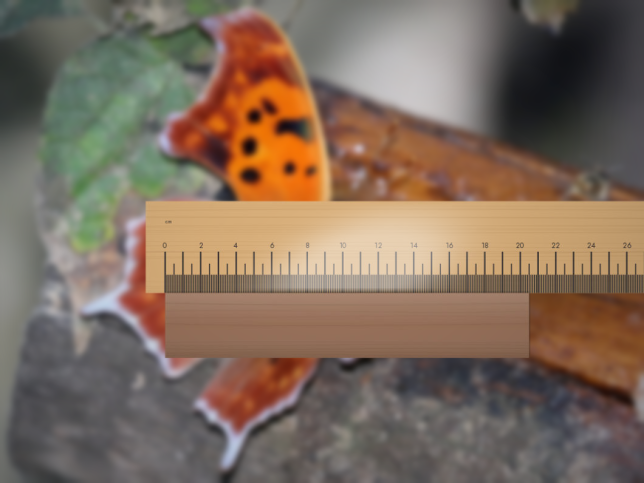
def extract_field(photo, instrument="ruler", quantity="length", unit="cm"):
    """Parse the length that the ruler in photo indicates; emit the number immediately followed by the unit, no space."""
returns 20.5cm
